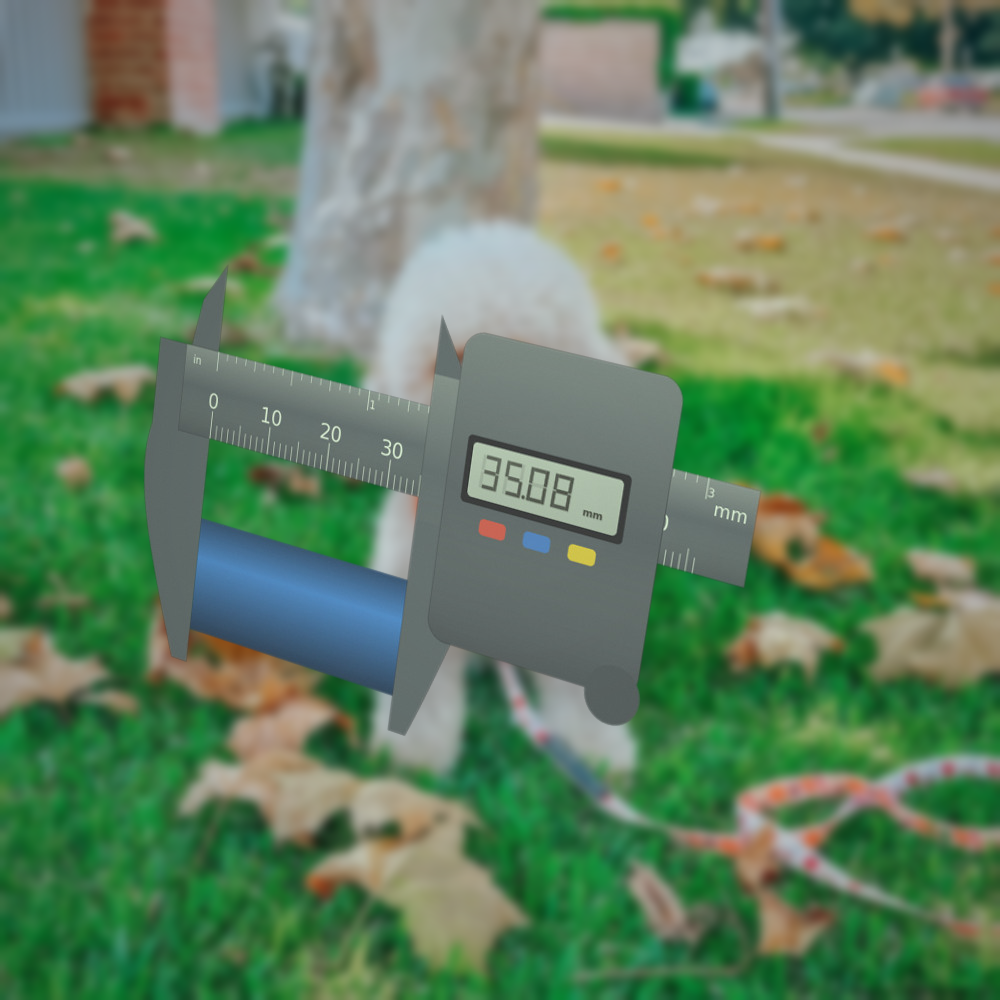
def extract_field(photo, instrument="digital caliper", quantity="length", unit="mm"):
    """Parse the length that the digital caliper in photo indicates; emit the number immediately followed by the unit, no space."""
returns 35.08mm
